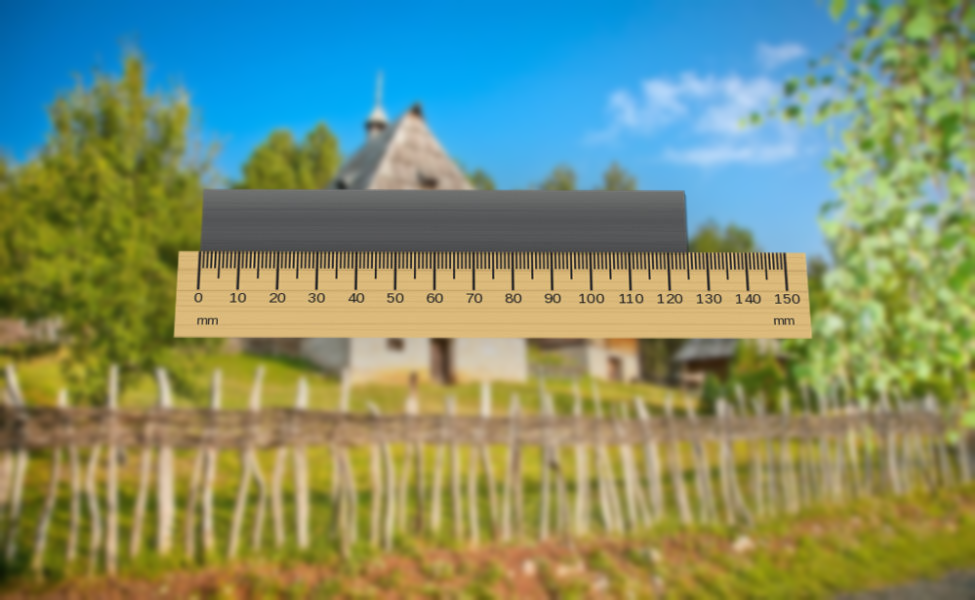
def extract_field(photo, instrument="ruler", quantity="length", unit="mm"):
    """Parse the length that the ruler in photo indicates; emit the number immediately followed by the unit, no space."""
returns 125mm
